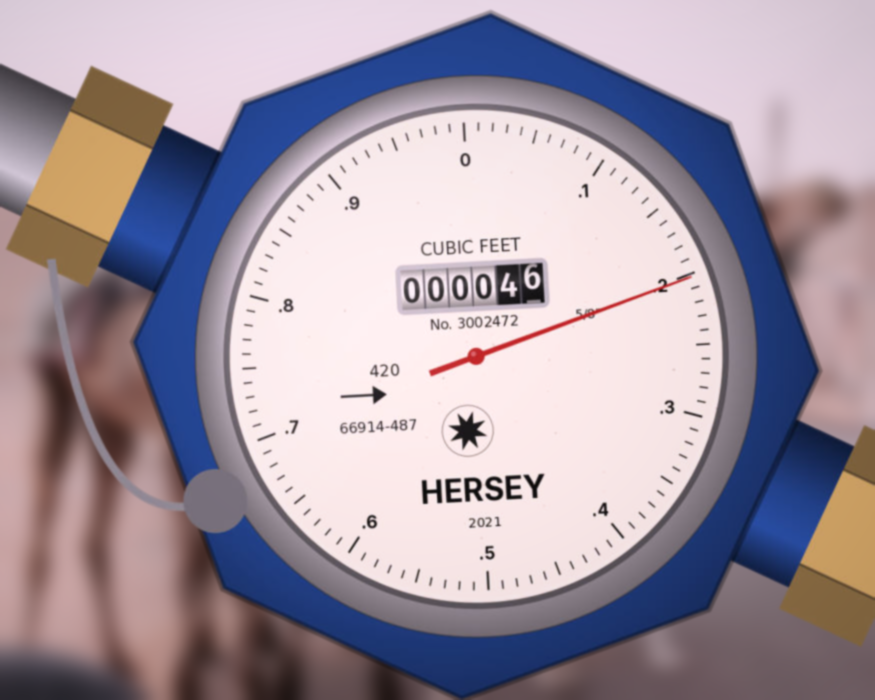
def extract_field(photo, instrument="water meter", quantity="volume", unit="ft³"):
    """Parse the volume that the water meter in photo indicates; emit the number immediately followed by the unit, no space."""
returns 46.20ft³
